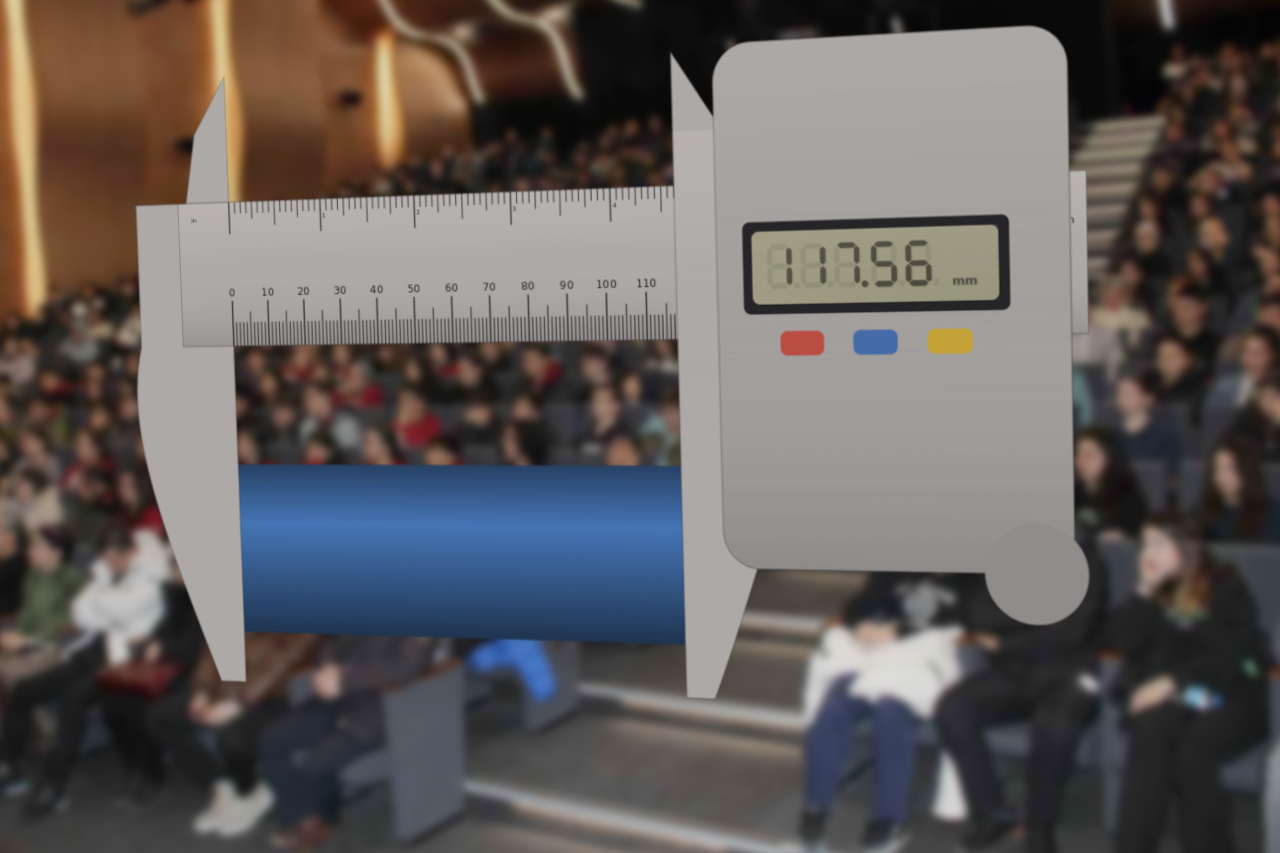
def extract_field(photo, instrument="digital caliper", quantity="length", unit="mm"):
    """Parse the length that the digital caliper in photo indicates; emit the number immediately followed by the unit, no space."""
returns 117.56mm
